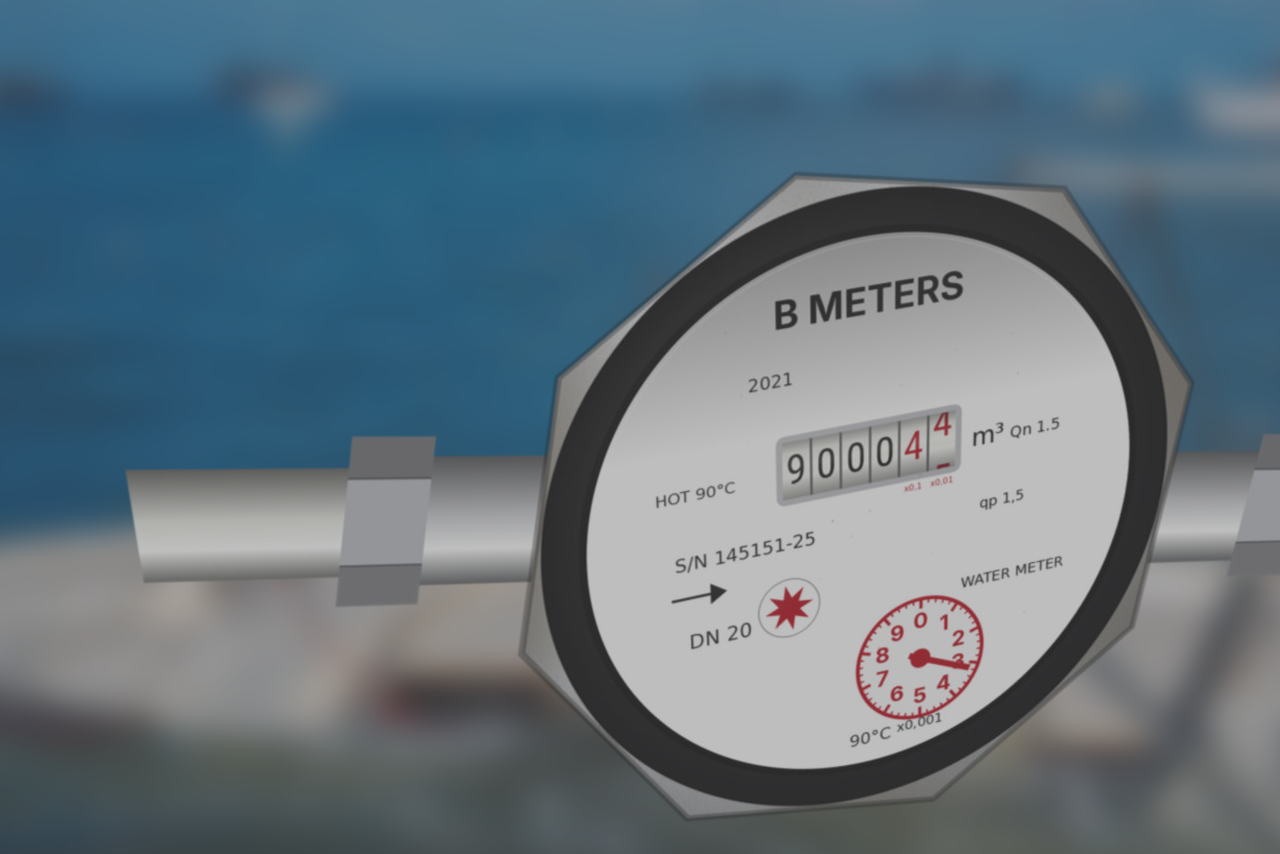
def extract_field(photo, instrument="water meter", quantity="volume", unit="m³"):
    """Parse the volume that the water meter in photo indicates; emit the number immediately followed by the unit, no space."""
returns 9000.443m³
